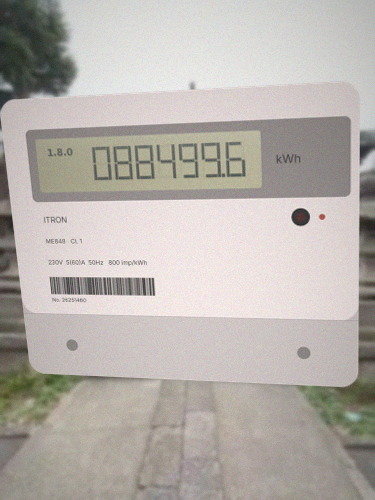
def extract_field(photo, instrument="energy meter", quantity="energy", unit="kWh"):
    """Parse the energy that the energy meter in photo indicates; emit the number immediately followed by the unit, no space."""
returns 88499.6kWh
